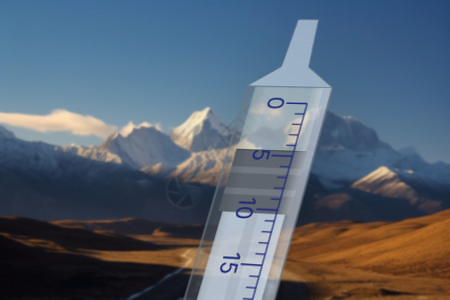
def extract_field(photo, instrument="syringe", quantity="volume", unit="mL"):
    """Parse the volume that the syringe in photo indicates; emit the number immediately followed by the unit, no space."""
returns 4.5mL
